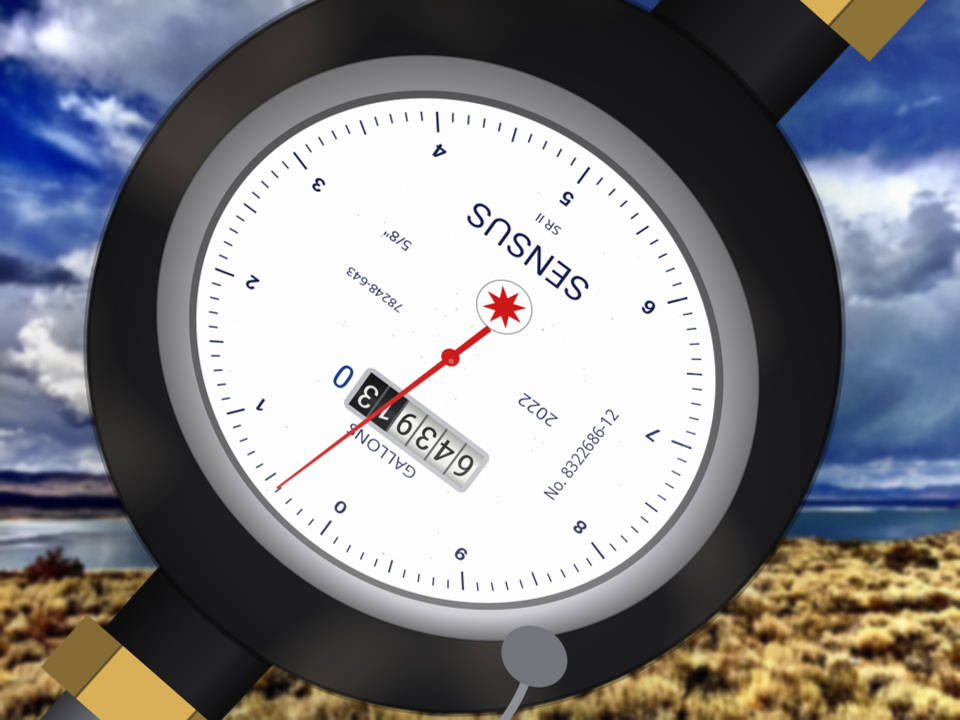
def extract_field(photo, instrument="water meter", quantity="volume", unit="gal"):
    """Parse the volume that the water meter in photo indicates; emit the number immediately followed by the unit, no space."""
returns 6439130.4gal
